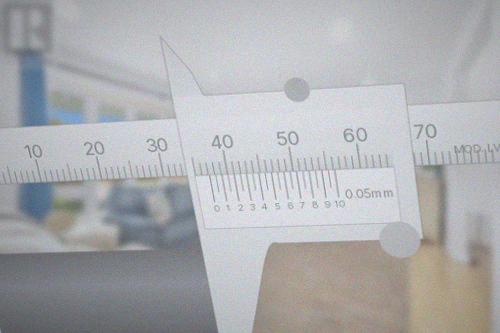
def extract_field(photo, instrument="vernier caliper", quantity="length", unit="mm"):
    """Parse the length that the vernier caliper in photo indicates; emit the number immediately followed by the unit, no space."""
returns 37.2mm
